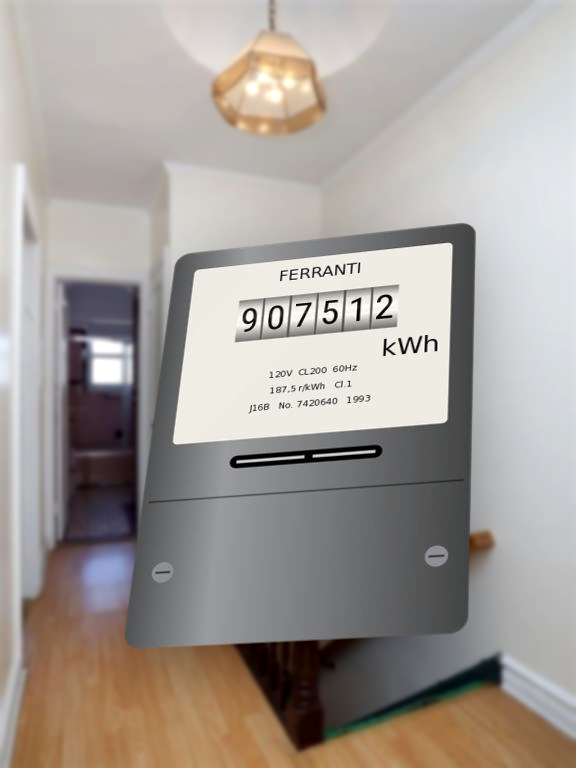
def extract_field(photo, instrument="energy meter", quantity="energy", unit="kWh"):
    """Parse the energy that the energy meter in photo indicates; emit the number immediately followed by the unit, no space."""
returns 907512kWh
